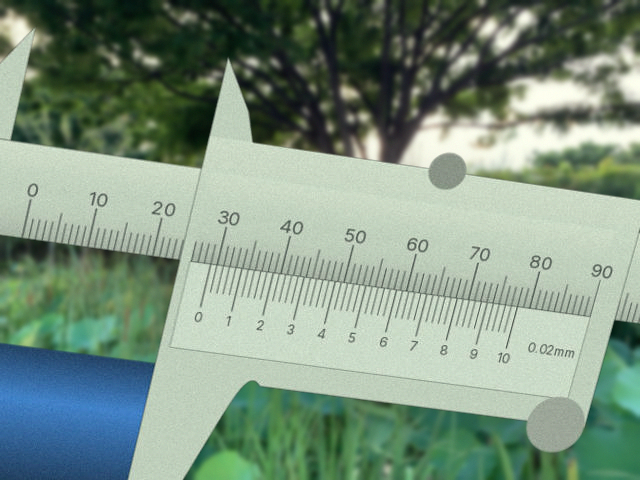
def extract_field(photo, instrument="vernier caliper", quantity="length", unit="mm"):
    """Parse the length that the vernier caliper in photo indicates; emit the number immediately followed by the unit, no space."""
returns 29.0mm
